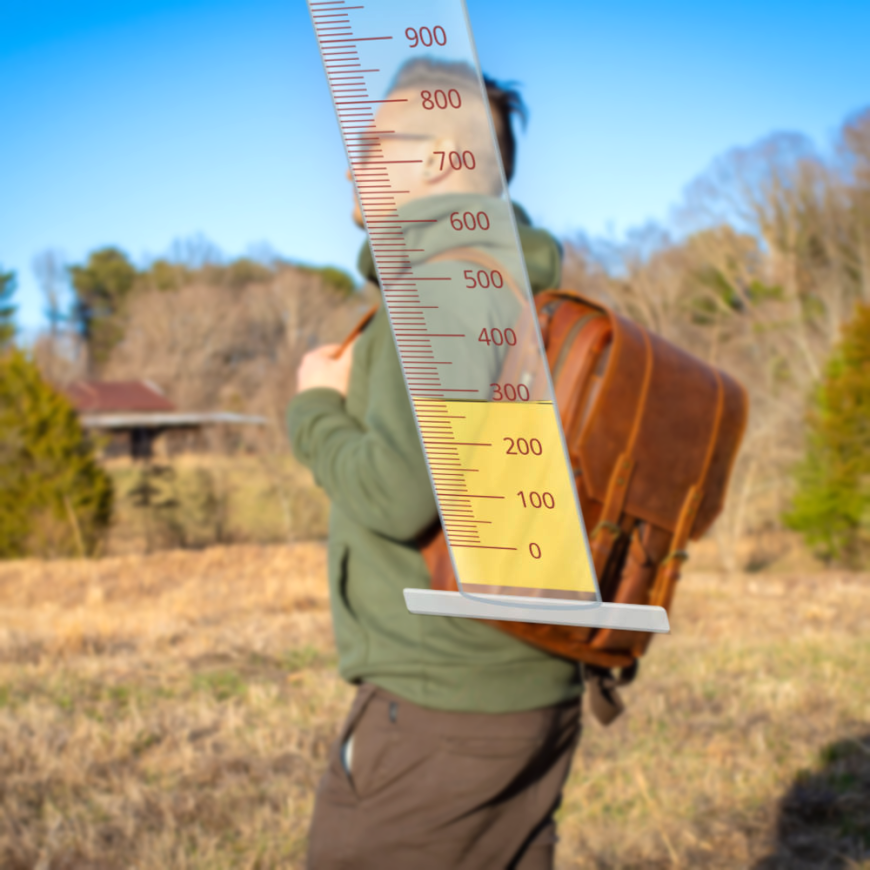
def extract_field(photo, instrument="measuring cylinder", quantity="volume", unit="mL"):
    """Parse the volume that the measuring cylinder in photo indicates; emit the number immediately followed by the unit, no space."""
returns 280mL
